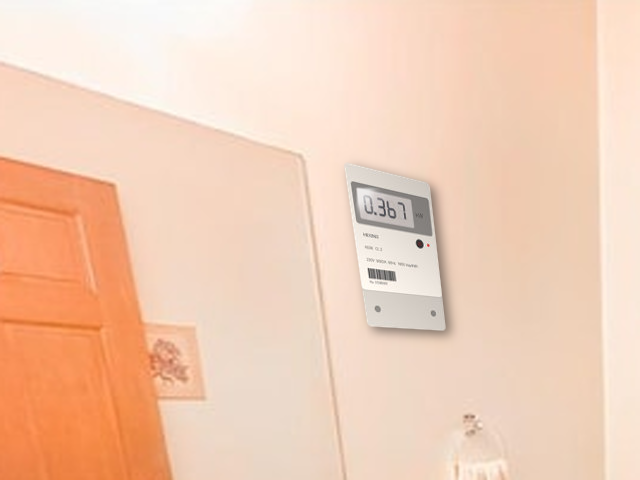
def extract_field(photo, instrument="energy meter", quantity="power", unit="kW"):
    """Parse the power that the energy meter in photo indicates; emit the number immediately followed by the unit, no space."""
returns 0.367kW
